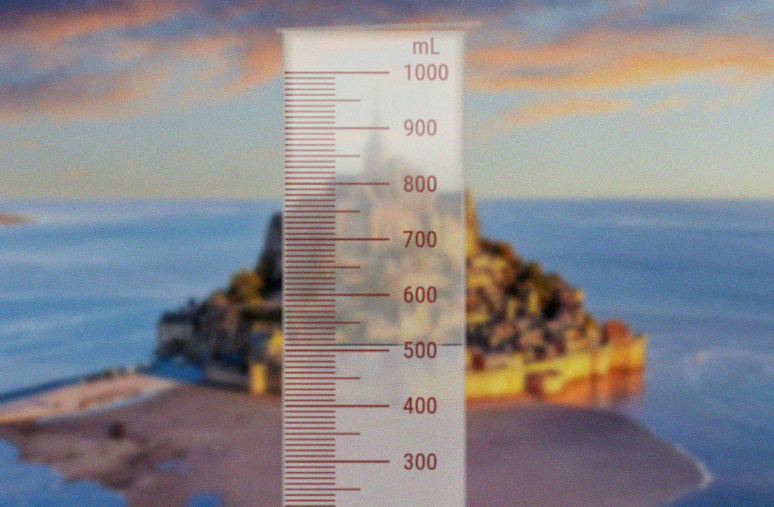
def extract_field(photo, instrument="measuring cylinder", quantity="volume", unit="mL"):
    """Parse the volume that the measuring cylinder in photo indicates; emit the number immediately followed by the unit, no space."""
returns 510mL
